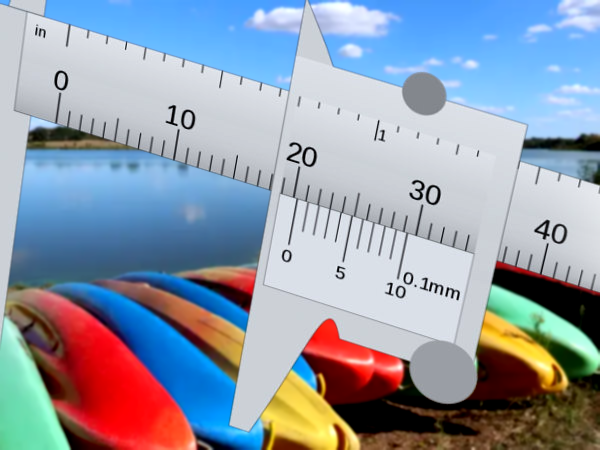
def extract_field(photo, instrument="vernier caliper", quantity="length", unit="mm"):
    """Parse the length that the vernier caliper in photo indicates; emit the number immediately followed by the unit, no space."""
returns 20.3mm
